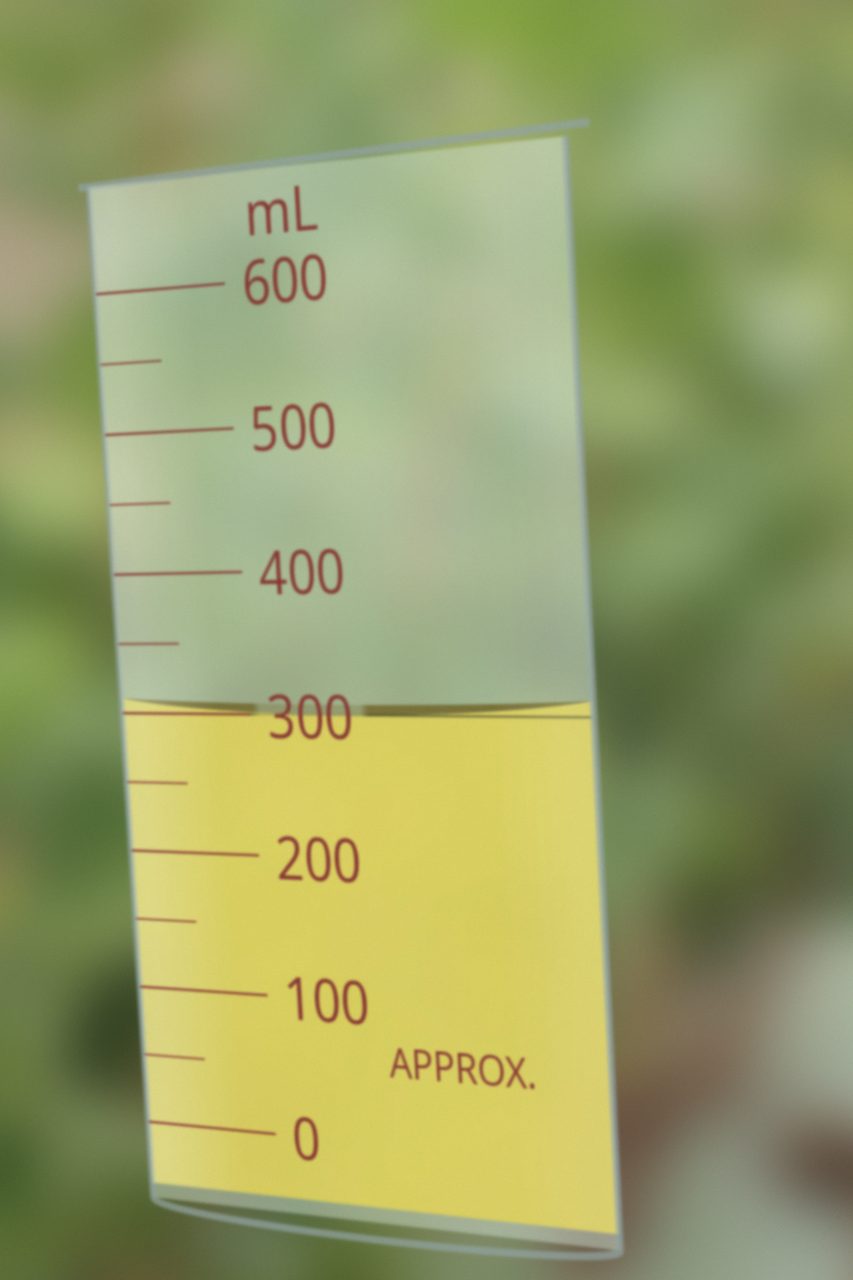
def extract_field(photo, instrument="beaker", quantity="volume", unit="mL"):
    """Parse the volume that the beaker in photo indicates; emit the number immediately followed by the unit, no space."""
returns 300mL
